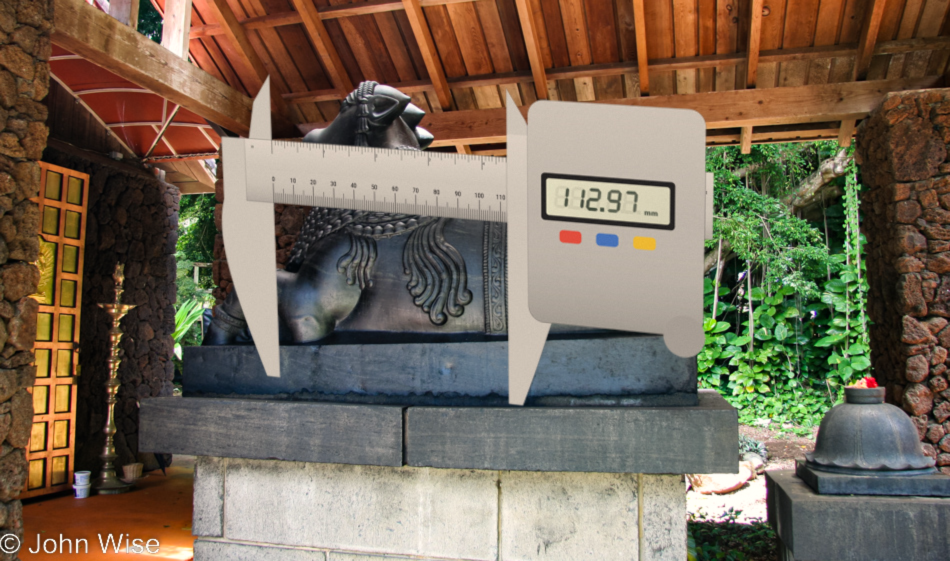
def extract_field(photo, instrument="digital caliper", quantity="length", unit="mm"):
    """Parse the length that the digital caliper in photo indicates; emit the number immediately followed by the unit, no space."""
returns 112.97mm
